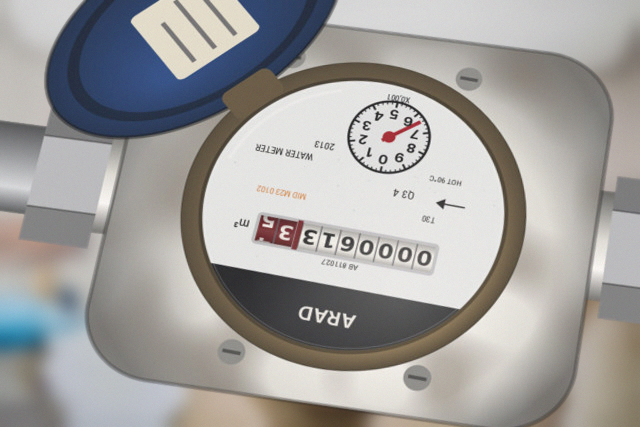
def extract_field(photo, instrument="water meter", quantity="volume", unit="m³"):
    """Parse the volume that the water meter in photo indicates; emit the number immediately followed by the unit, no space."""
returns 613.346m³
